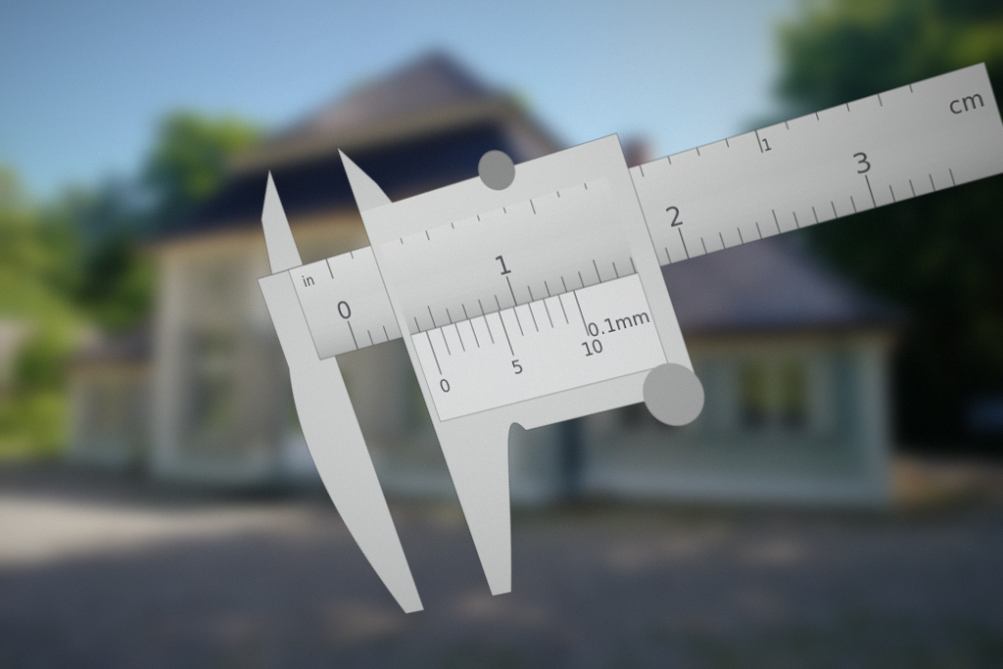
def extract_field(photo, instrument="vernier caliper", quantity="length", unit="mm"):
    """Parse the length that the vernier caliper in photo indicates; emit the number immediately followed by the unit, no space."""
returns 4.4mm
